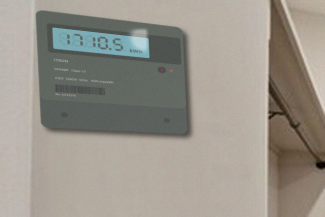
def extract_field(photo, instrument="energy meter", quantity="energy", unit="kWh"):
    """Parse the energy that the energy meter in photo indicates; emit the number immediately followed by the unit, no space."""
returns 1710.5kWh
